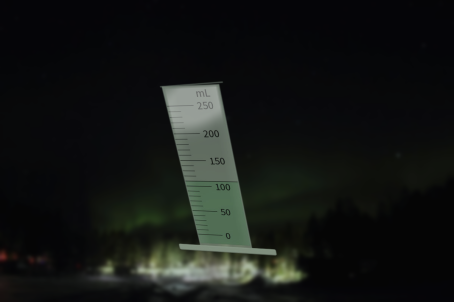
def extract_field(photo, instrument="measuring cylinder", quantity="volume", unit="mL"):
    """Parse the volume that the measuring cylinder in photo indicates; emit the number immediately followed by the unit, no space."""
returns 110mL
